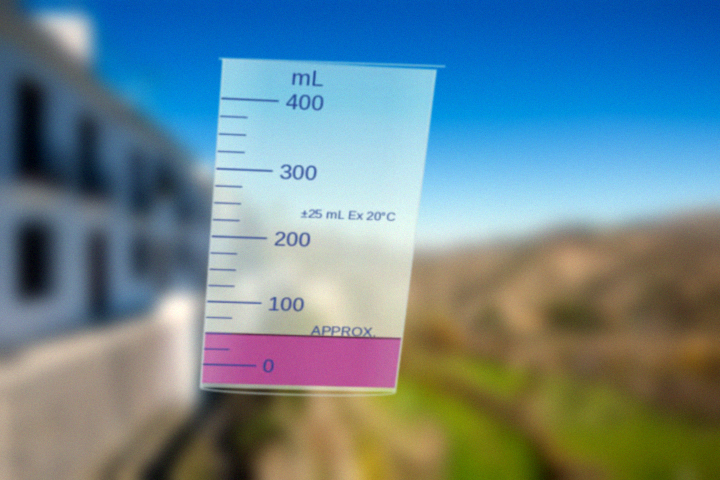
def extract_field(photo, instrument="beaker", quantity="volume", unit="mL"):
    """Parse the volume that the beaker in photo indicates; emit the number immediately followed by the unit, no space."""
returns 50mL
